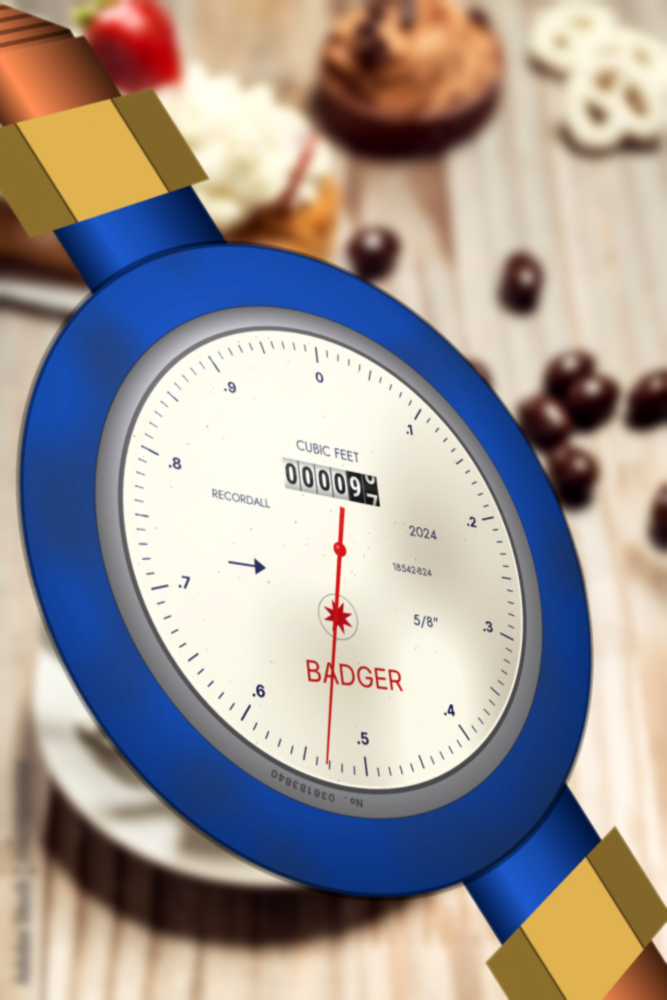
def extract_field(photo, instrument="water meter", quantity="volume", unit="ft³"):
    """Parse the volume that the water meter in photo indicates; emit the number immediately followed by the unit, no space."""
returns 96.53ft³
